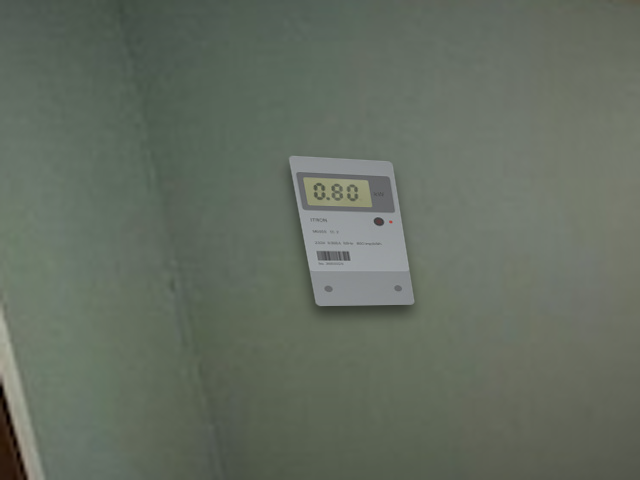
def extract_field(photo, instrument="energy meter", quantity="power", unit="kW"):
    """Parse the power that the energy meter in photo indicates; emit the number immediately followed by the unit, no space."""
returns 0.80kW
